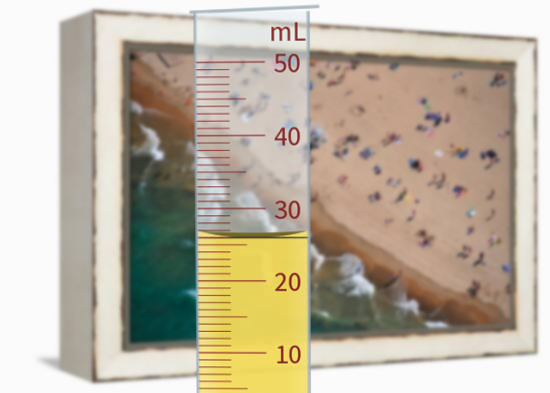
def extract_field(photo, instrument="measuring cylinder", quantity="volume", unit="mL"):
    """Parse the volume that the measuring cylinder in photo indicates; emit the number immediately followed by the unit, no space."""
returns 26mL
